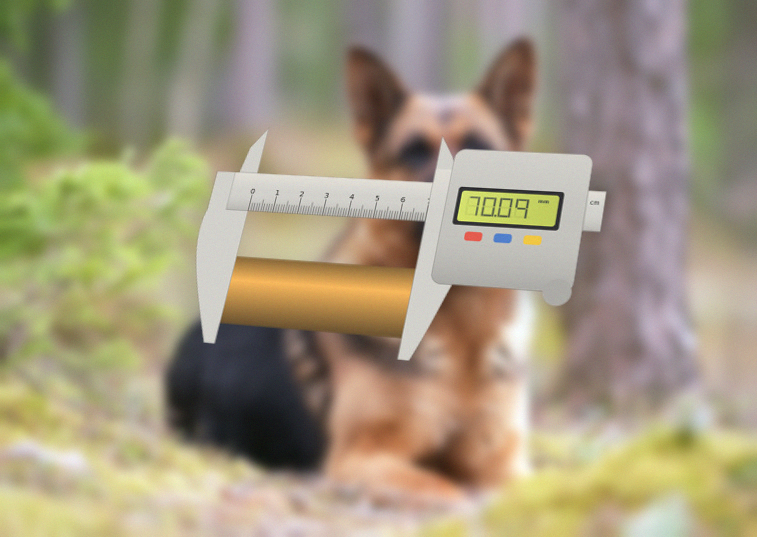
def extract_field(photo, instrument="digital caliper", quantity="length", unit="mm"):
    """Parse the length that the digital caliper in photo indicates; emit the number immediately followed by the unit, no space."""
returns 70.09mm
